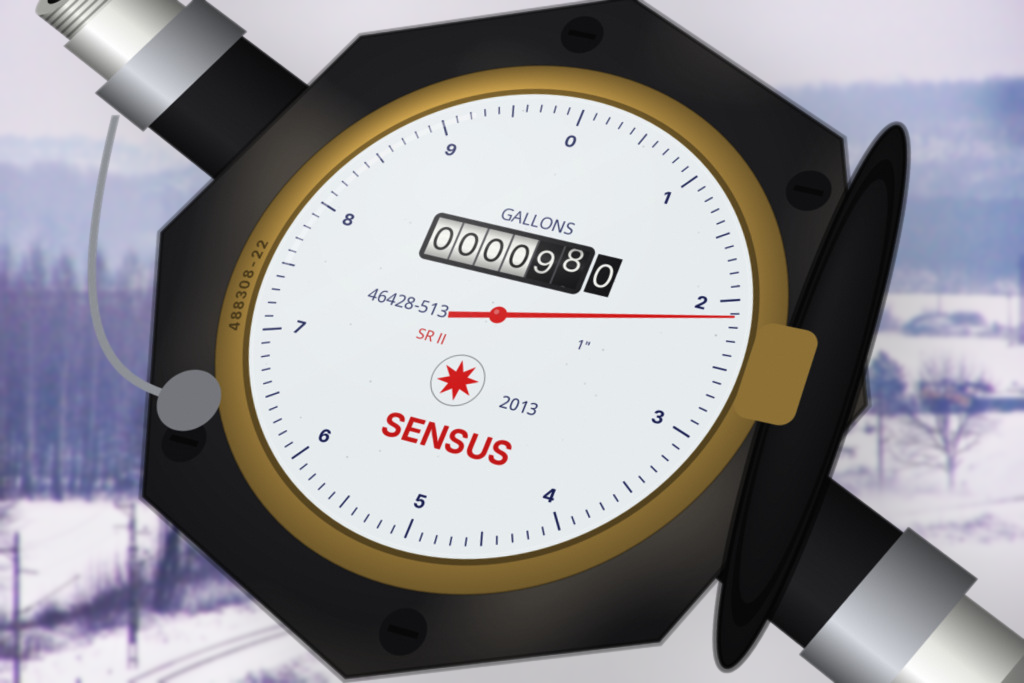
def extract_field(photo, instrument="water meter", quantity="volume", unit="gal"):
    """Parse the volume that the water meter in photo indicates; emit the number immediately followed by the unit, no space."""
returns 982.1gal
